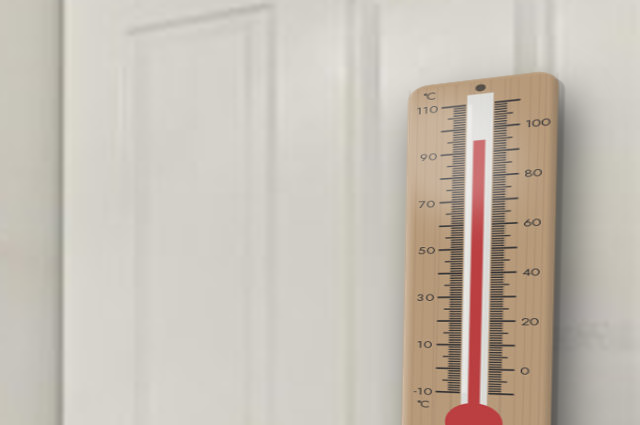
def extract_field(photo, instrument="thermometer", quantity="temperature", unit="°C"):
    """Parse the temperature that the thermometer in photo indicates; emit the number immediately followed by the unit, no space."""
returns 95°C
